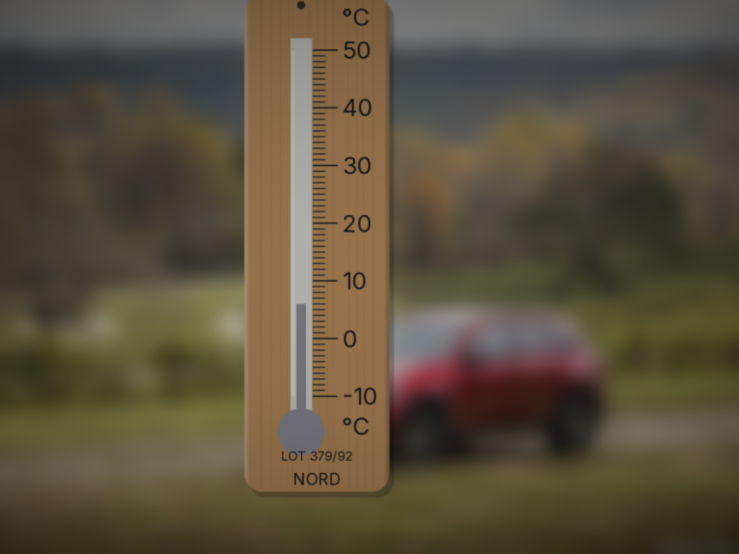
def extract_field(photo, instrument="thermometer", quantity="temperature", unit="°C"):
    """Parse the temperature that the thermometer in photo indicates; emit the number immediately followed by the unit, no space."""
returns 6°C
